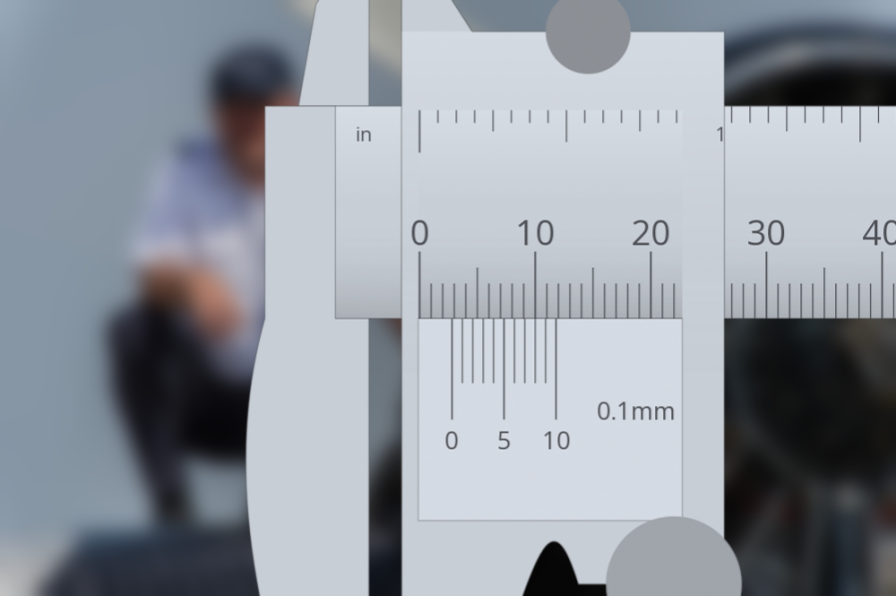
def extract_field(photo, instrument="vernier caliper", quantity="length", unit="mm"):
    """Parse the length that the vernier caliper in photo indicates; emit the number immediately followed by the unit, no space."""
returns 2.8mm
